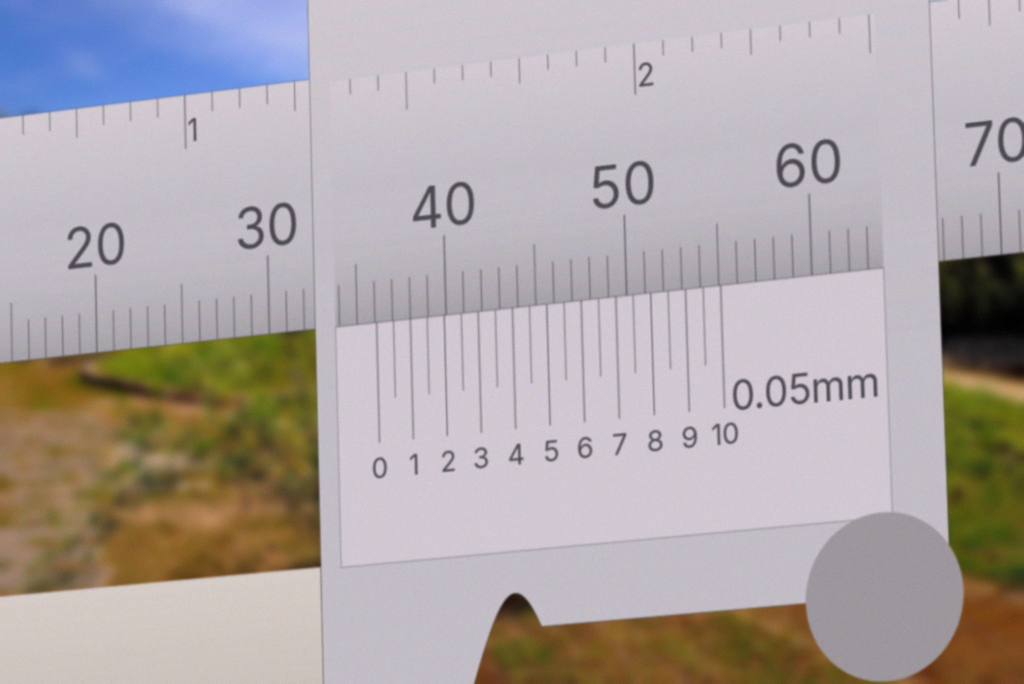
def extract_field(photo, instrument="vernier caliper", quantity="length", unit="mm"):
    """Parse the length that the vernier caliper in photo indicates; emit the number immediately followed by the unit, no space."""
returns 36.1mm
